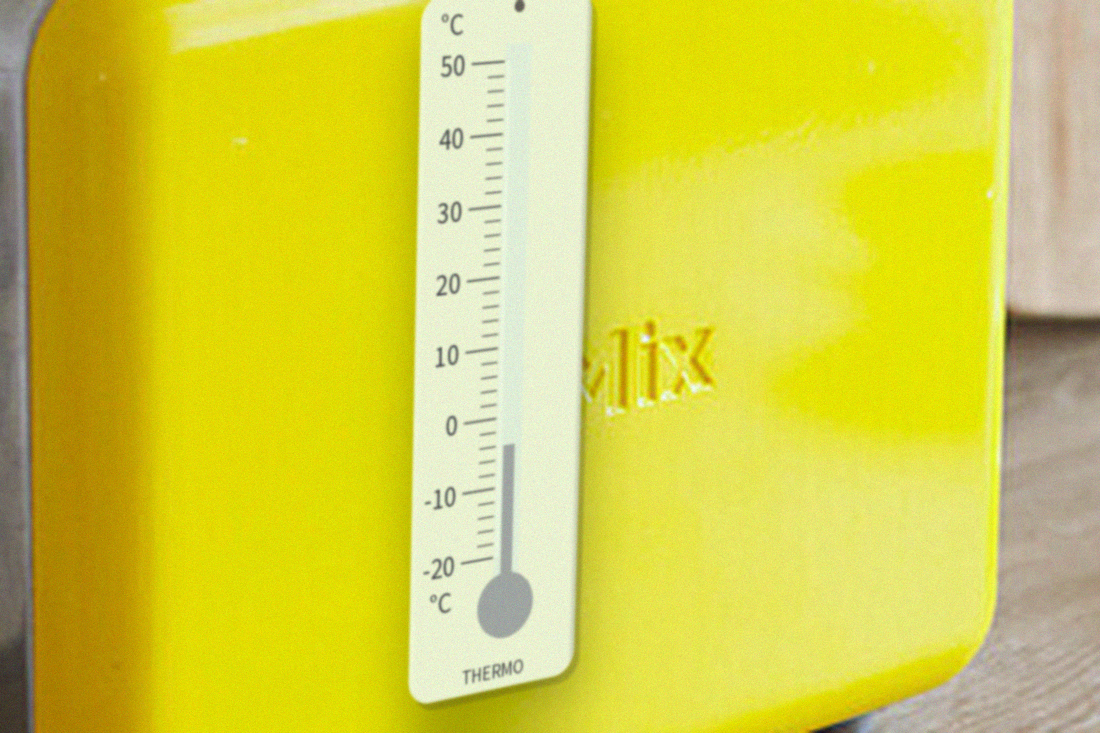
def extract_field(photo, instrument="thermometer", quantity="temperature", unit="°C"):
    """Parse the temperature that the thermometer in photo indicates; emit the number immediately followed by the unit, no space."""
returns -4°C
